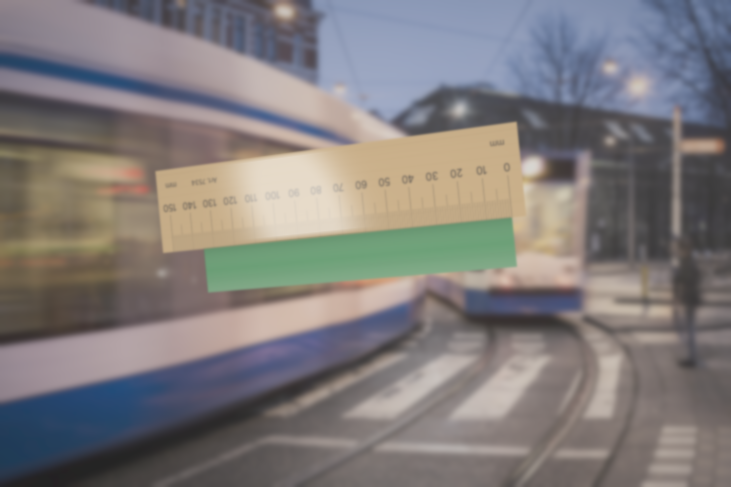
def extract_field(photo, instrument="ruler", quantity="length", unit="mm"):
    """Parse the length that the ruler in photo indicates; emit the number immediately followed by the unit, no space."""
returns 135mm
